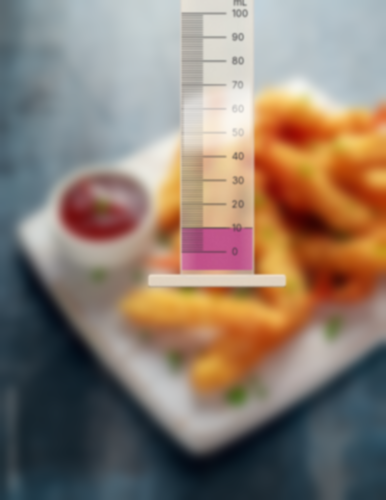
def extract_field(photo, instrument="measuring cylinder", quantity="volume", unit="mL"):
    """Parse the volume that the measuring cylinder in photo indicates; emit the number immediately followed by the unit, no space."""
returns 10mL
